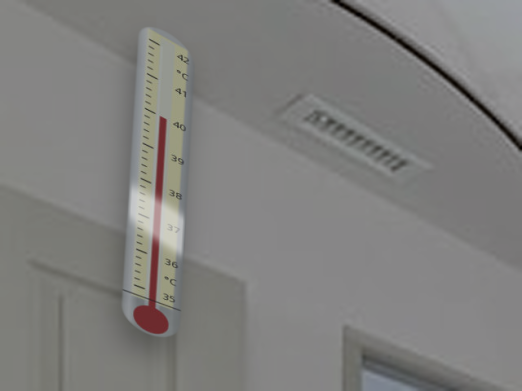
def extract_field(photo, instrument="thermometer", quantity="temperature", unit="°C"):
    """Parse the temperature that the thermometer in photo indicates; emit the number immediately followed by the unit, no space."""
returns 40°C
